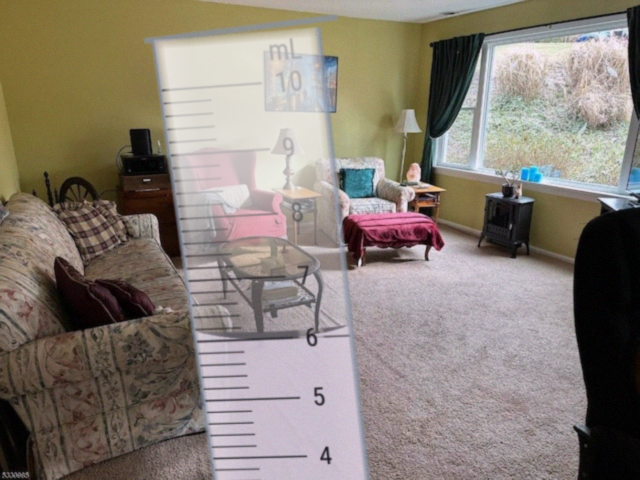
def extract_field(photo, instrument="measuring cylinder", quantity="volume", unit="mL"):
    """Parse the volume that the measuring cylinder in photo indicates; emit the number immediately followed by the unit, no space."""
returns 6mL
